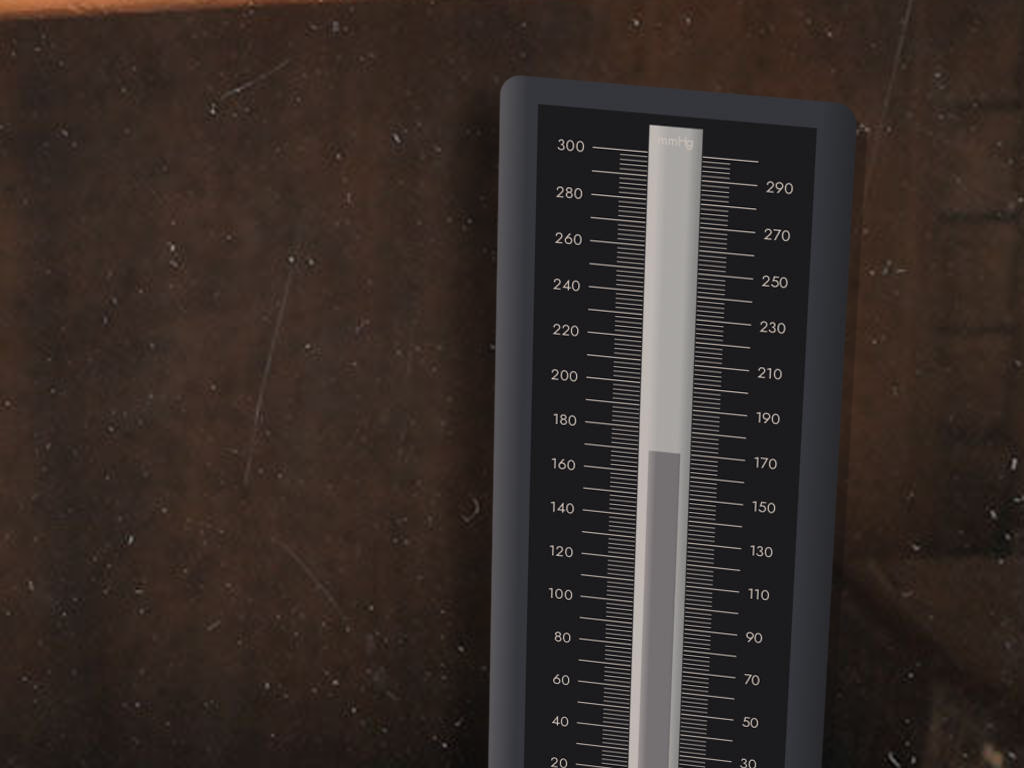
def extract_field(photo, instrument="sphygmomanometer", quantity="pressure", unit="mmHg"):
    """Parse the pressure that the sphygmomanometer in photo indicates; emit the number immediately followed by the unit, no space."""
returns 170mmHg
